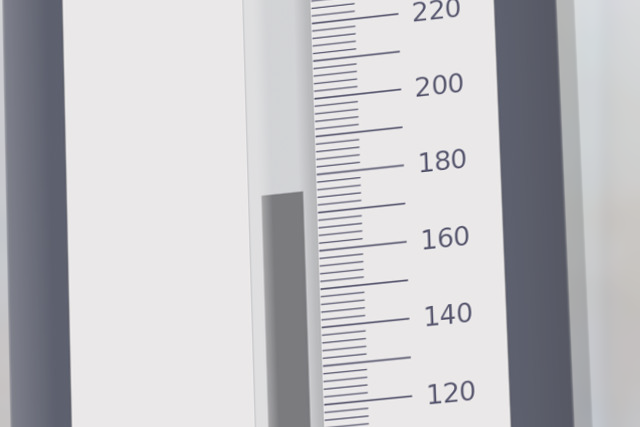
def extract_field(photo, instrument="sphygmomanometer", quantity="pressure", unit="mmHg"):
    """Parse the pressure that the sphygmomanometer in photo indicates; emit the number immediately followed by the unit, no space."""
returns 176mmHg
